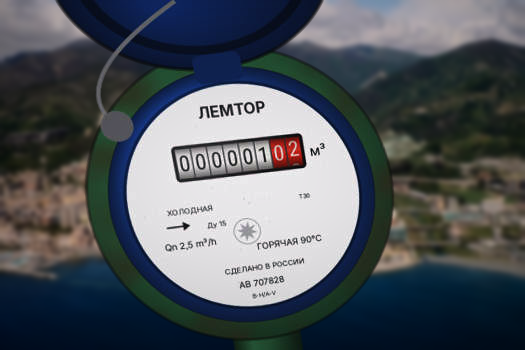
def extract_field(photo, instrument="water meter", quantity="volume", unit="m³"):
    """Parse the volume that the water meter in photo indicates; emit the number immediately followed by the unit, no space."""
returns 1.02m³
